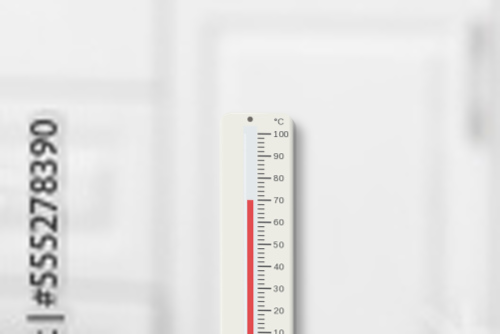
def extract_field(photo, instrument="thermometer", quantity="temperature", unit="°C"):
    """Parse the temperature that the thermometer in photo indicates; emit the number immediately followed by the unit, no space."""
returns 70°C
